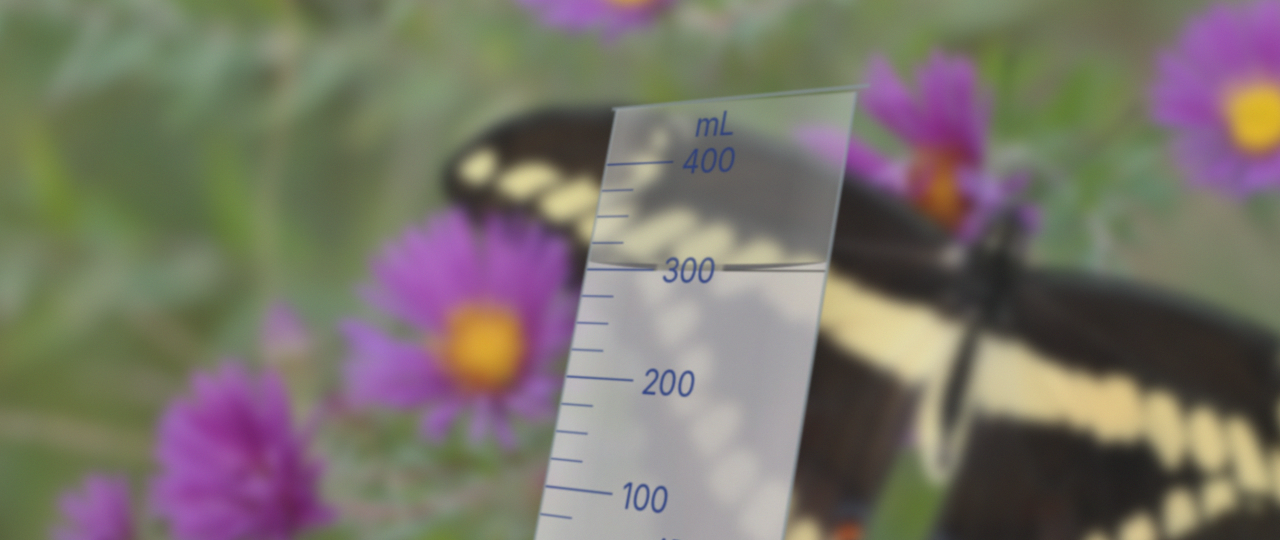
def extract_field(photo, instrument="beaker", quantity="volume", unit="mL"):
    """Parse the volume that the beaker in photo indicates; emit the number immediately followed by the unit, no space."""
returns 300mL
